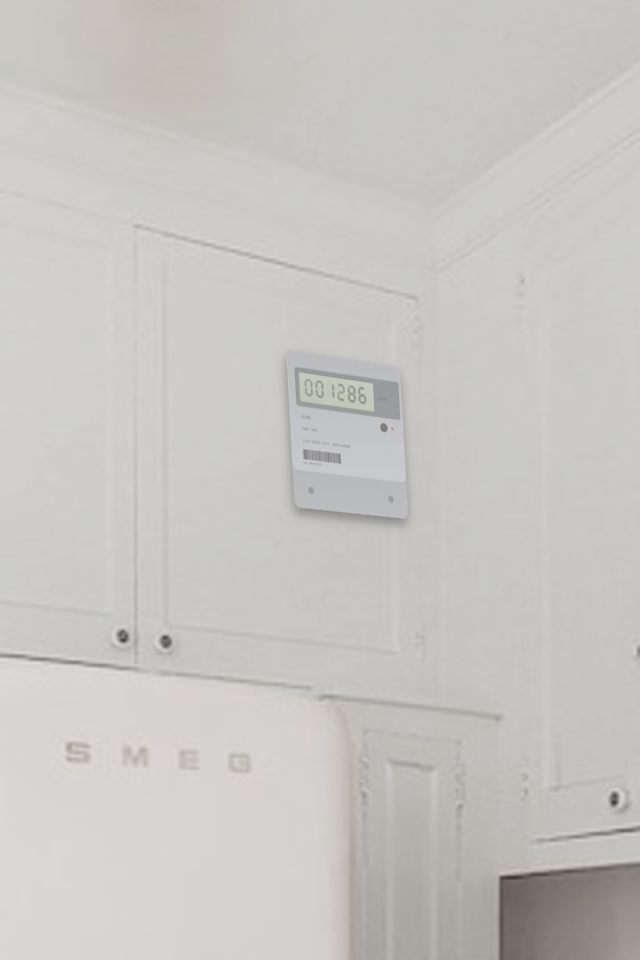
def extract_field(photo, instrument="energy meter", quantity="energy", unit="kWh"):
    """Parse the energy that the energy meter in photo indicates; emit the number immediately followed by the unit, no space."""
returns 1286kWh
